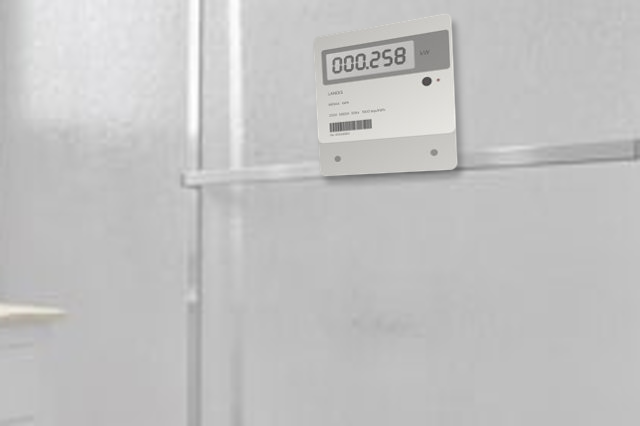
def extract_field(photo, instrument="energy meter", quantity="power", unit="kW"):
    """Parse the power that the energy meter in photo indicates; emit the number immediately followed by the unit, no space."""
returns 0.258kW
